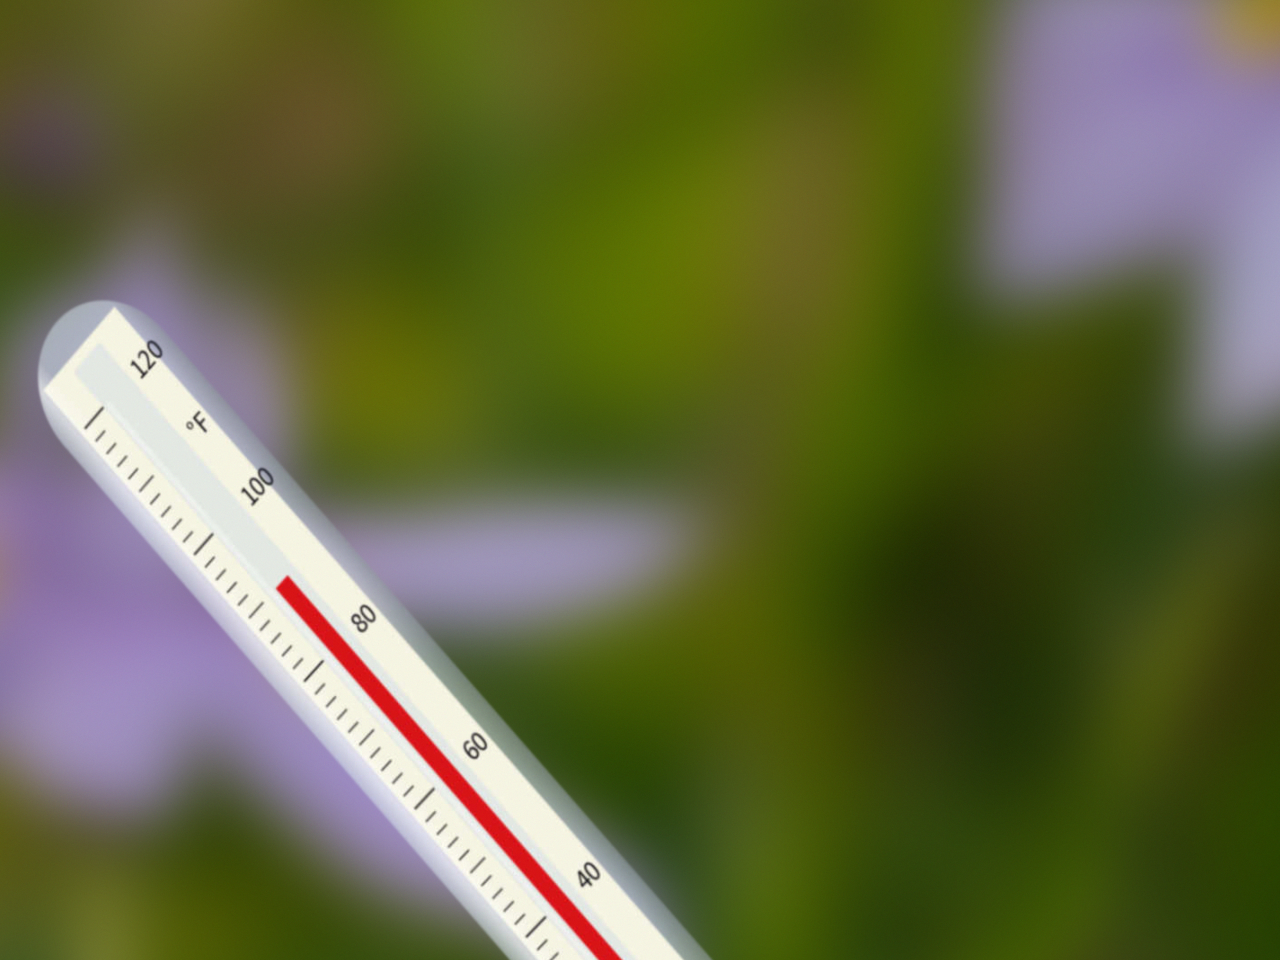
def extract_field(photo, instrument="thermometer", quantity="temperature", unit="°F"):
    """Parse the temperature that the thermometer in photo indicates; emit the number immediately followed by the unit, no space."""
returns 90°F
